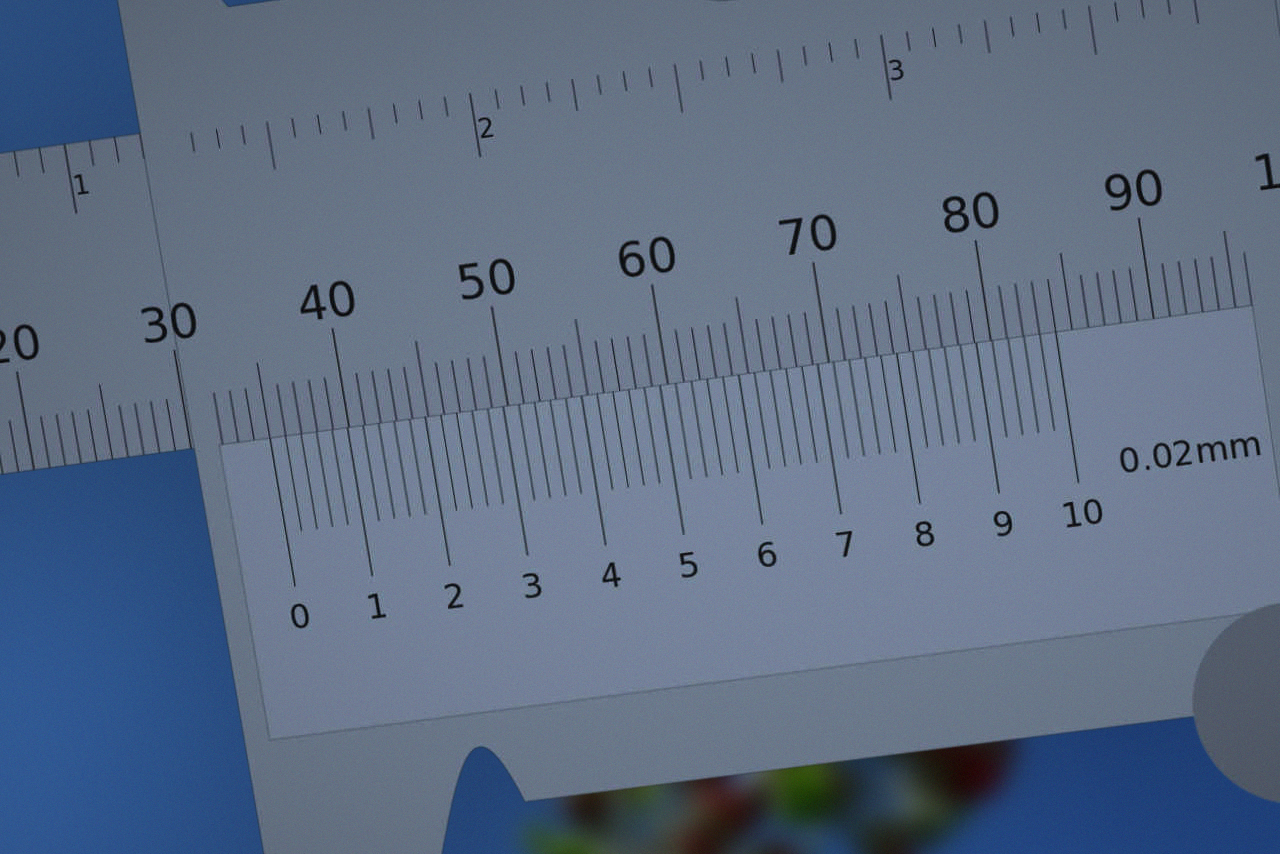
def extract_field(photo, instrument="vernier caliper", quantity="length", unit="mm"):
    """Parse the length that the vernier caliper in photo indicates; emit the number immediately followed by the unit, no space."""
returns 35.0mm
